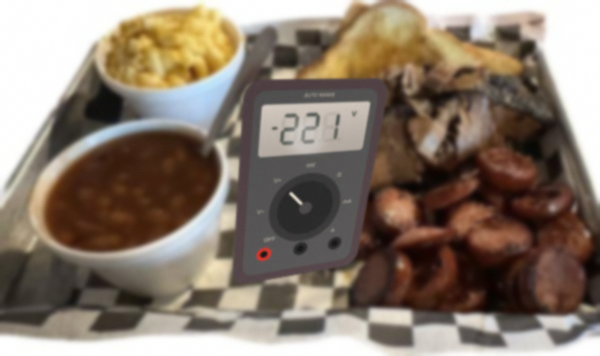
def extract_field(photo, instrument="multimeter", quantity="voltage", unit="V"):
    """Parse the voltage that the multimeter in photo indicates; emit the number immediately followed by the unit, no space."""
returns -221V
